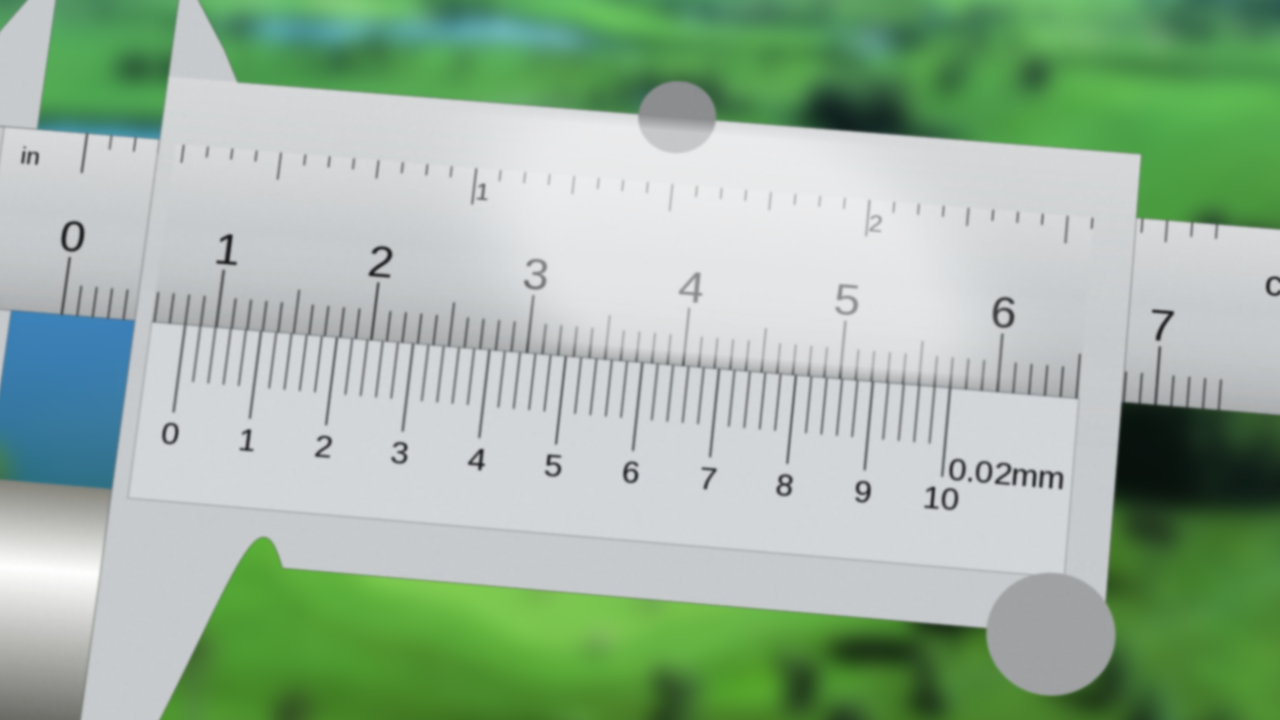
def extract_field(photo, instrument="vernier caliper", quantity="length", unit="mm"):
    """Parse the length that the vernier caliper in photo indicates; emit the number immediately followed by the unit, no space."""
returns 8.0mm
